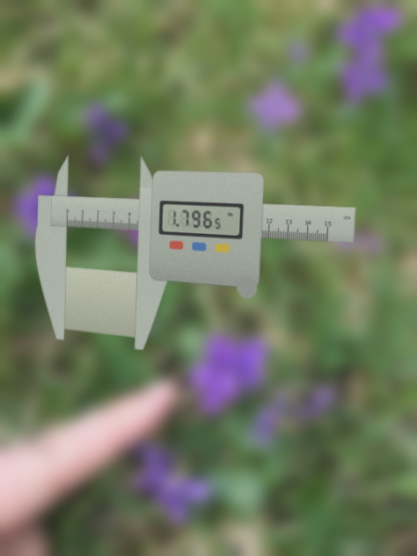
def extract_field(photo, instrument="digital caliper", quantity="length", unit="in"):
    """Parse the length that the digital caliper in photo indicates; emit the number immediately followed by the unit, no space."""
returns 1.7965in
